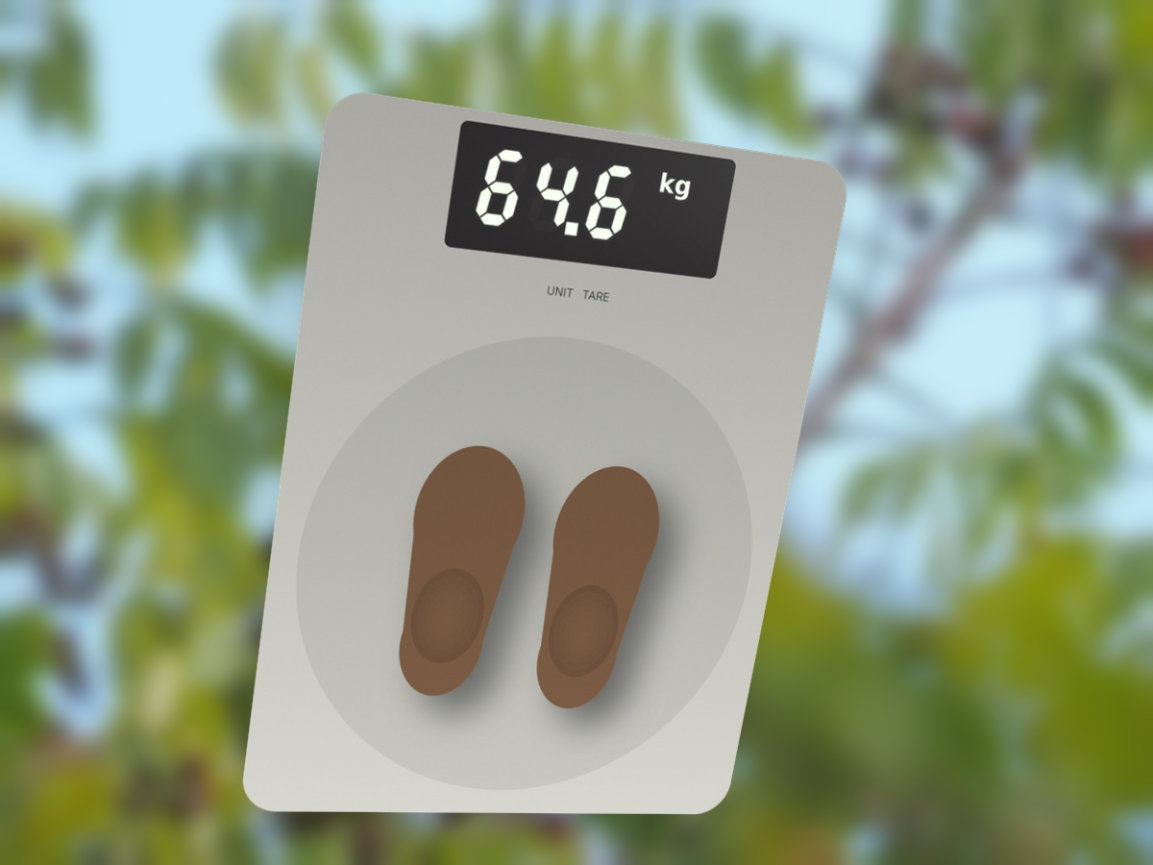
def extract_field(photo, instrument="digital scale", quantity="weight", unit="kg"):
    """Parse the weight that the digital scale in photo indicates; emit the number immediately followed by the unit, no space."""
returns 64.6kg
